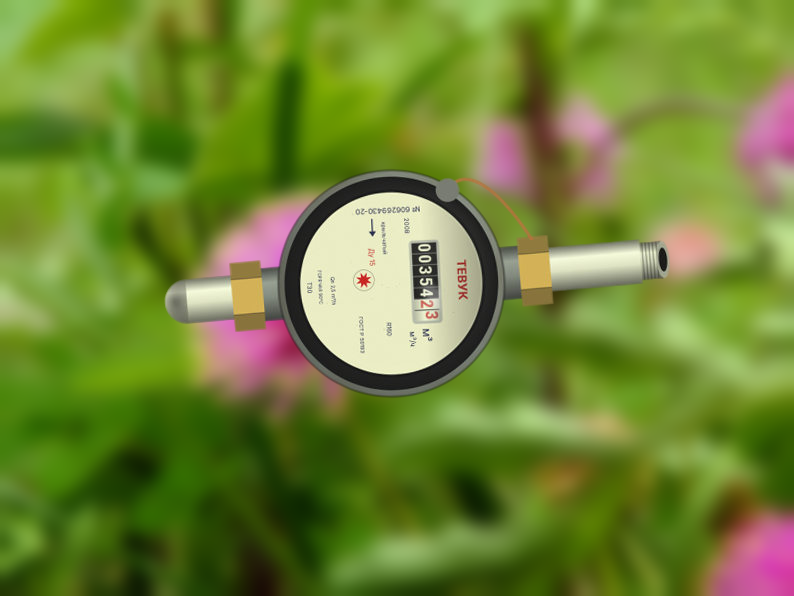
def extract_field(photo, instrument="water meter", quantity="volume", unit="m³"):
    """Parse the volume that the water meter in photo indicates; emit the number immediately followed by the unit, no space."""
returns 354.23m³
